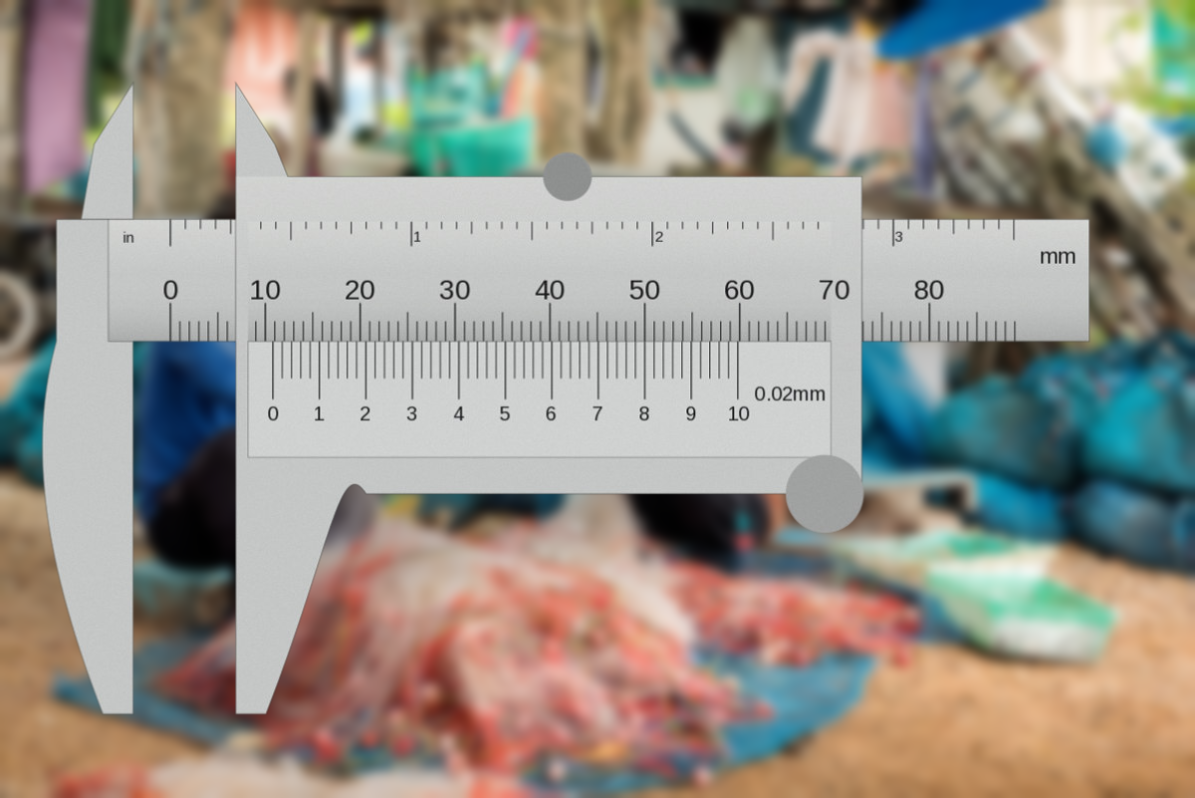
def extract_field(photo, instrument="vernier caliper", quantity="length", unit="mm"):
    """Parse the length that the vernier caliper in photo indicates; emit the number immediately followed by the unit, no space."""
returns 10.8mm
